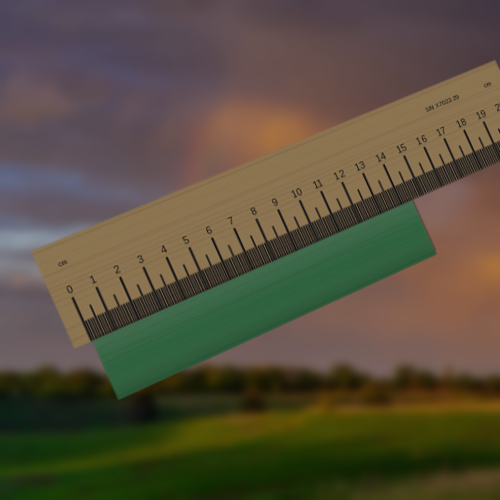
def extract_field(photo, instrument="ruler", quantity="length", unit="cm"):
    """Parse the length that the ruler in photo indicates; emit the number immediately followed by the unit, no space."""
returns 14.5cm
